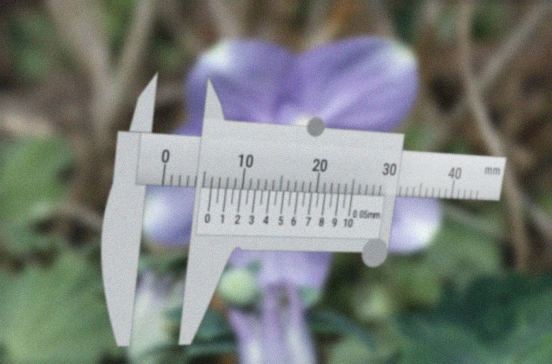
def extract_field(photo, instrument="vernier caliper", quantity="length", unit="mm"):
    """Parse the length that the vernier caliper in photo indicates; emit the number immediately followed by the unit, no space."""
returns 6.0mm
